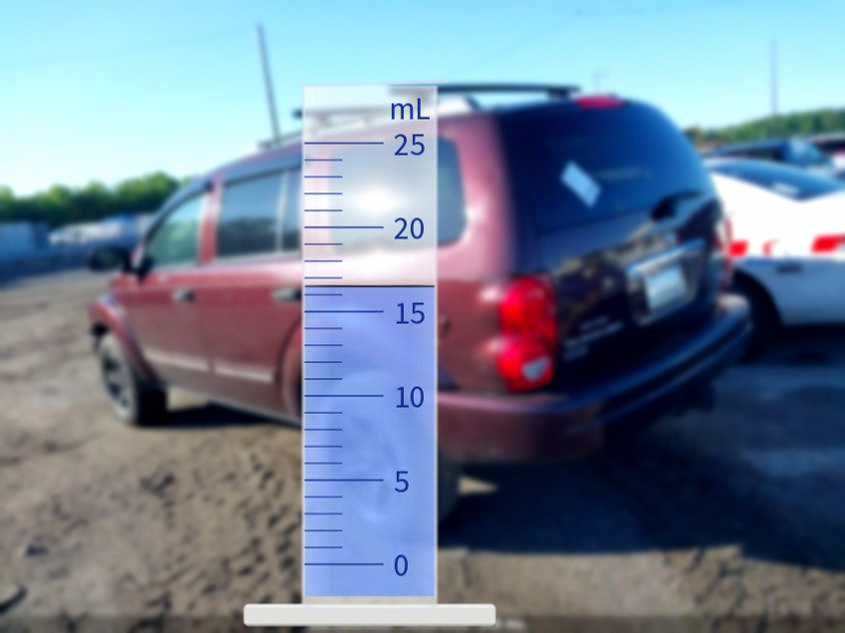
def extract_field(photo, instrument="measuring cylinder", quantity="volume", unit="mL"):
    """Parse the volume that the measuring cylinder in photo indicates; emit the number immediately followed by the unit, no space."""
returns 16.5mL
